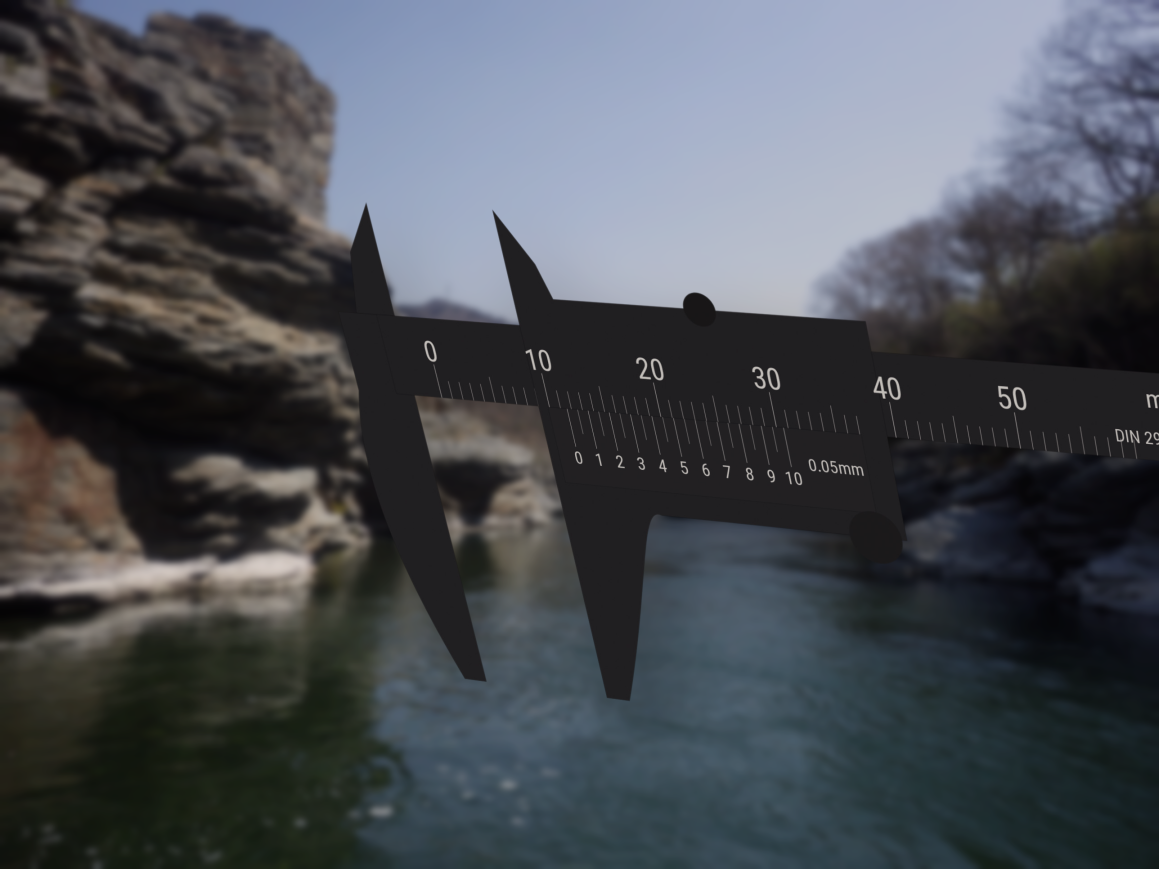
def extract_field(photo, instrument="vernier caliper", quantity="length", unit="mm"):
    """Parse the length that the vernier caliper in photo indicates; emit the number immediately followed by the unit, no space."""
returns 11.6mm
